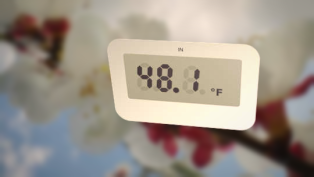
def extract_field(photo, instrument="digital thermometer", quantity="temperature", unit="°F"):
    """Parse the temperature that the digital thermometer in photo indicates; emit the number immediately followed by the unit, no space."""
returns 48.1°F
